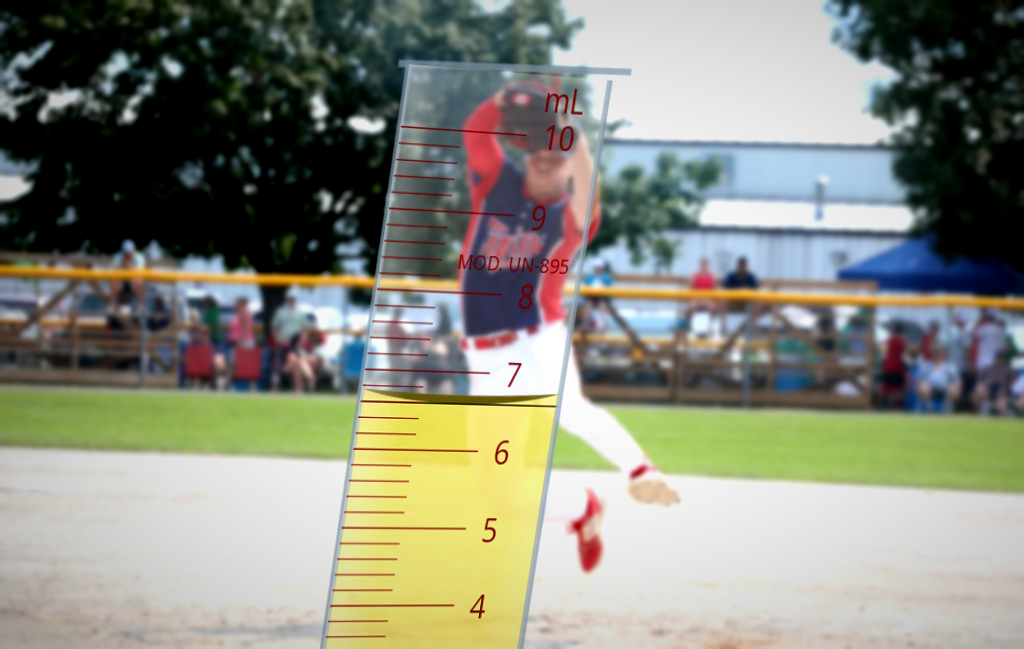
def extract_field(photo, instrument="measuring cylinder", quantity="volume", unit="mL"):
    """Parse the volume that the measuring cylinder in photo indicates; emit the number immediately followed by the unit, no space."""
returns 6.6mL
